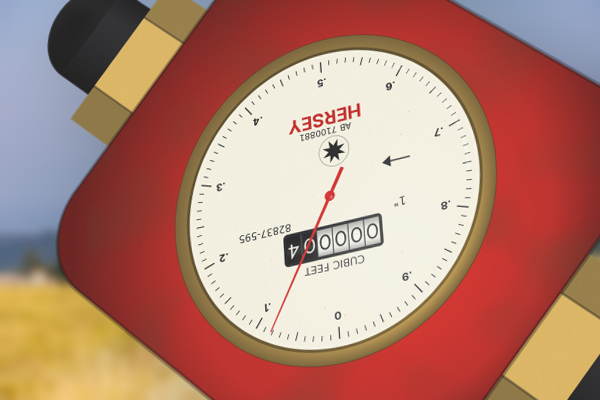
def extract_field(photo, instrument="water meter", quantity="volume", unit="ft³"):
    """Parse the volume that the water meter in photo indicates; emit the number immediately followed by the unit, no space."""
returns 4.08ft³
